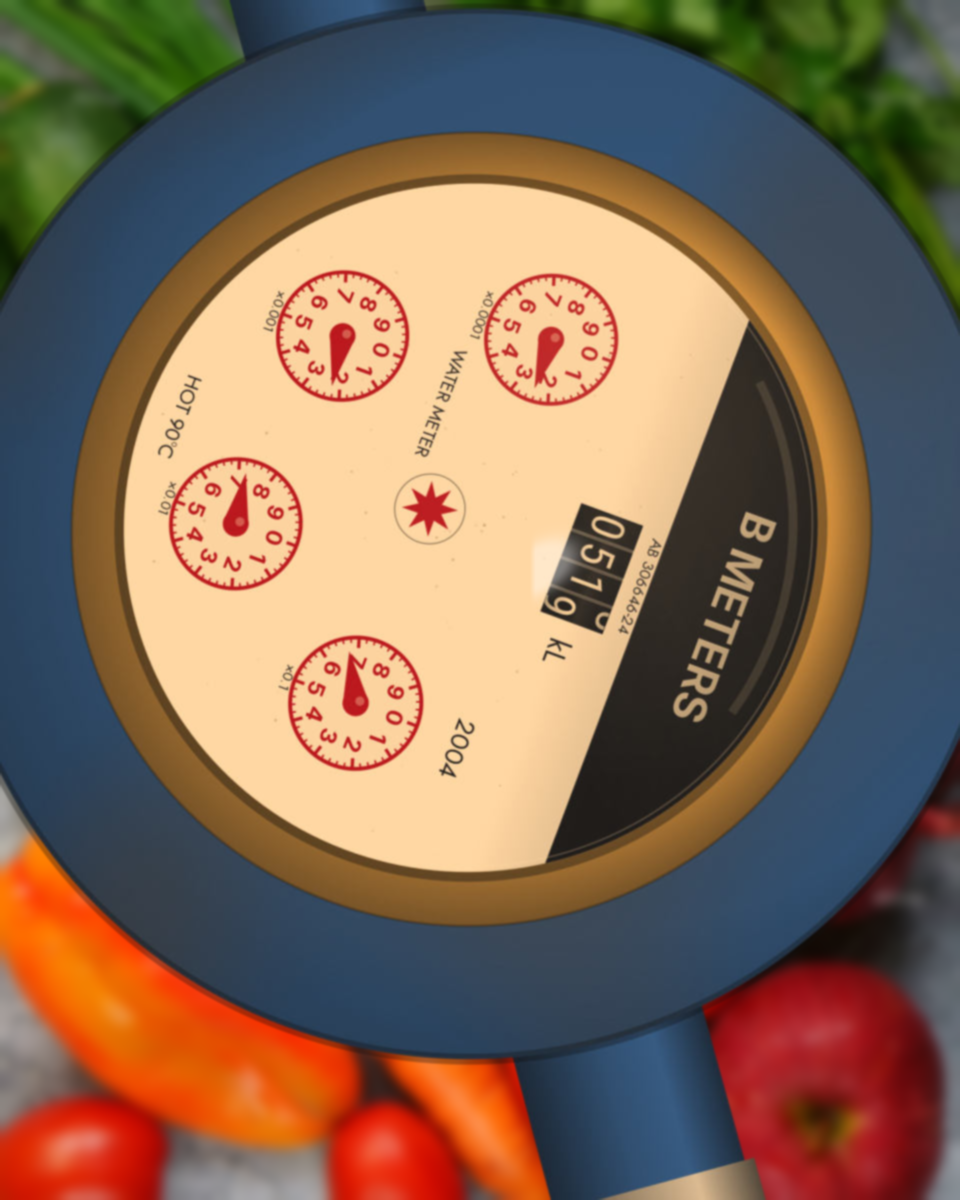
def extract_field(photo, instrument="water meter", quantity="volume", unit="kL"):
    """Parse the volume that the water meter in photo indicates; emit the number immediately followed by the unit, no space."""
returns 518.6722kL
